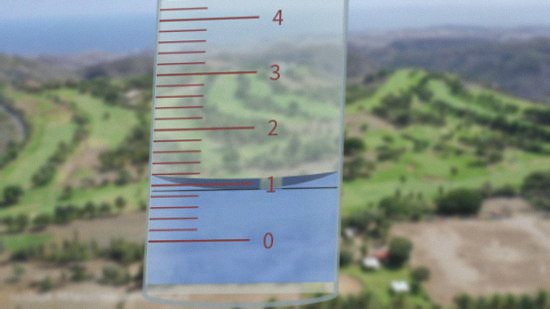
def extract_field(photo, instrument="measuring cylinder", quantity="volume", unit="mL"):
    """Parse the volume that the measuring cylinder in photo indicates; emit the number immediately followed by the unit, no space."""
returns 0.9mL
